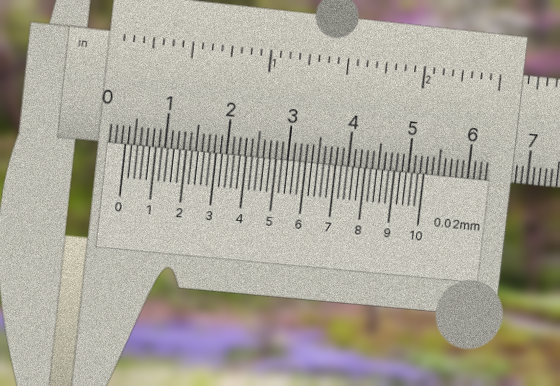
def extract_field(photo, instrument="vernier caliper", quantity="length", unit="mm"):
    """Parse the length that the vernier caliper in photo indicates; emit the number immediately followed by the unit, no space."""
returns 3.6mm
